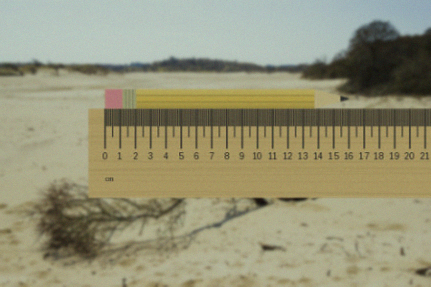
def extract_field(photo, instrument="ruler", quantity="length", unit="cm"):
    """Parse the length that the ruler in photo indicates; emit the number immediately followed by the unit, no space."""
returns 16cm
